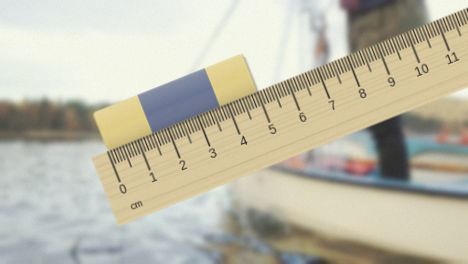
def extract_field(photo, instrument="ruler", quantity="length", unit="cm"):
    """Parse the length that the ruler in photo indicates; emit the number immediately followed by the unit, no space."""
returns 5cm
